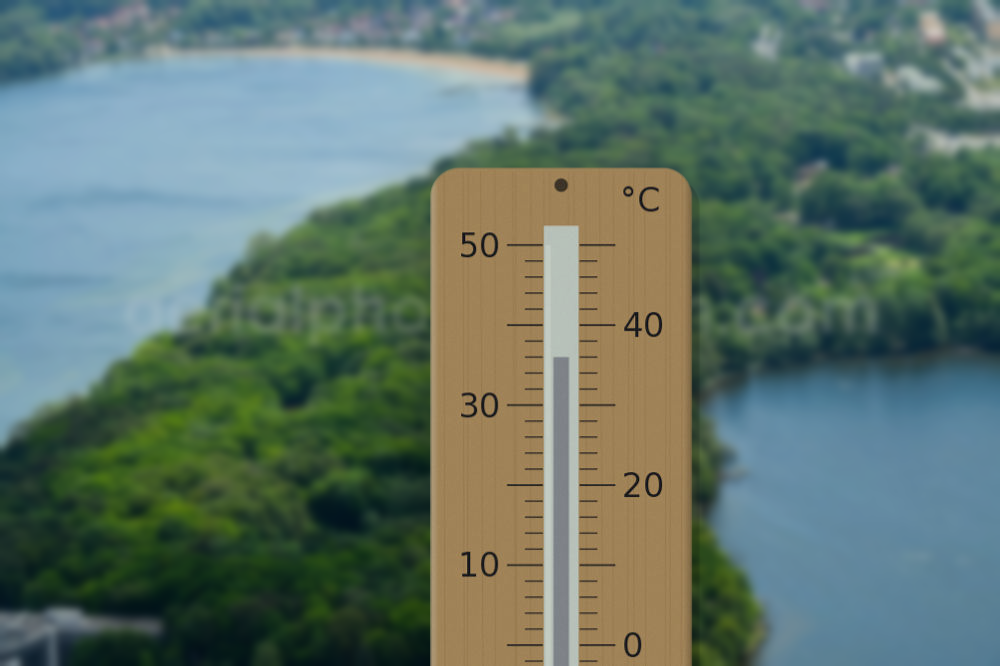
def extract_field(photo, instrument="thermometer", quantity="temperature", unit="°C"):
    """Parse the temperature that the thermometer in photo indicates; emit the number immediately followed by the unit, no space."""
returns 36°C
